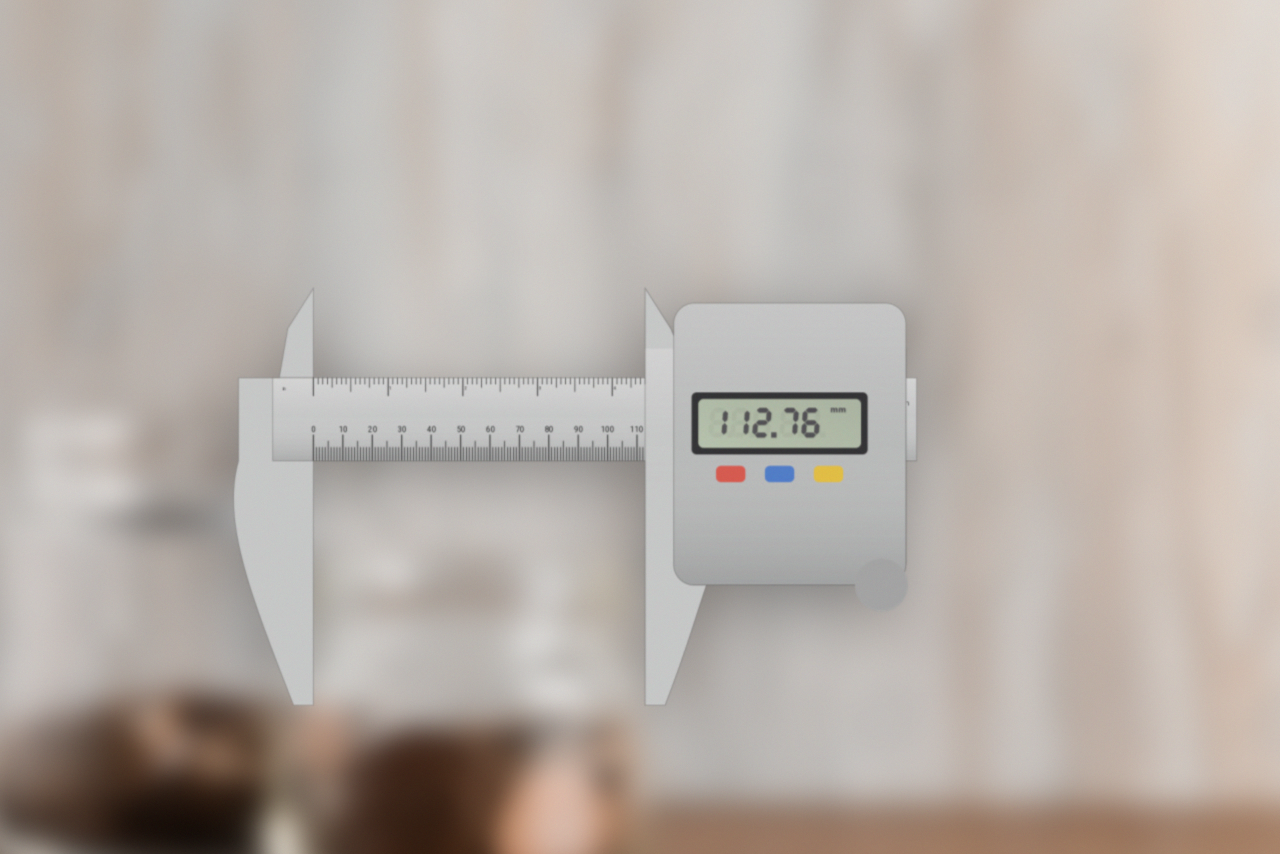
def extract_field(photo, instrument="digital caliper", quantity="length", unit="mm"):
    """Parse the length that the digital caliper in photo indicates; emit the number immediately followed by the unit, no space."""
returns 112.76mm
